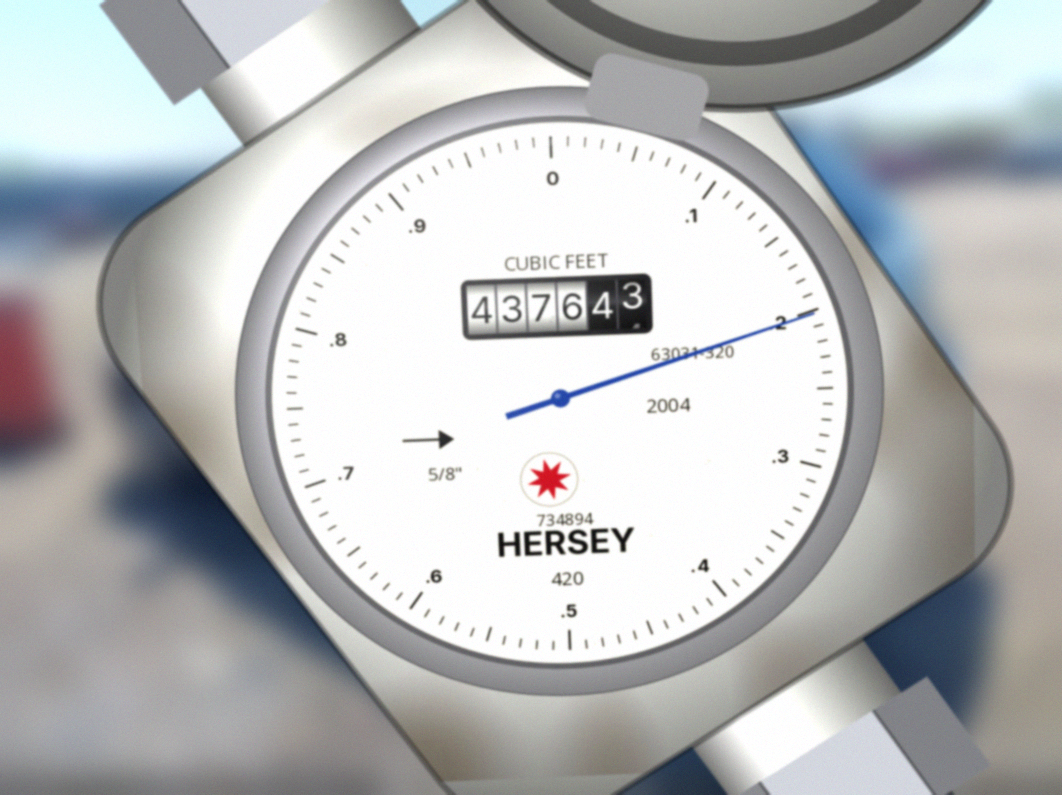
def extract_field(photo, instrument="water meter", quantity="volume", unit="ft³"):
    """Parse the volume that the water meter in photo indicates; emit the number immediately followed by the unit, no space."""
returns 437643.20ft³
